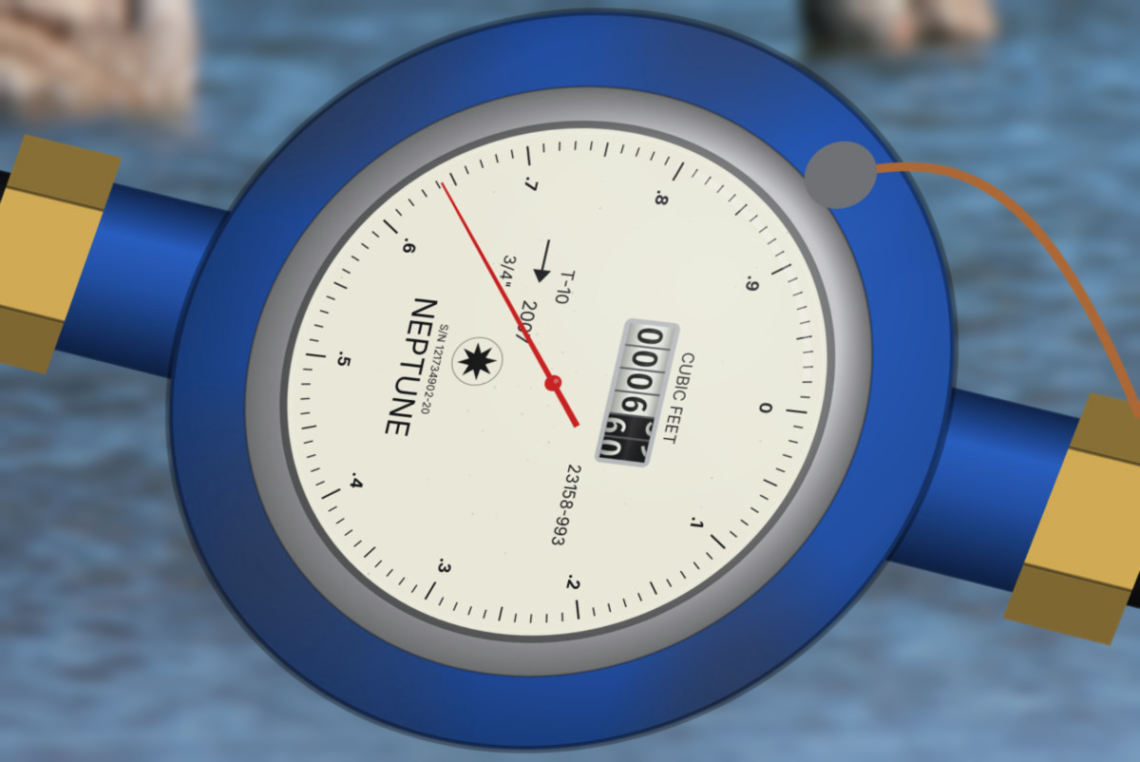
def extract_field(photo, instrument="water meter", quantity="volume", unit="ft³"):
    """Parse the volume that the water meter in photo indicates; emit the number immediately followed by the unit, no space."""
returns 659.64ft³
